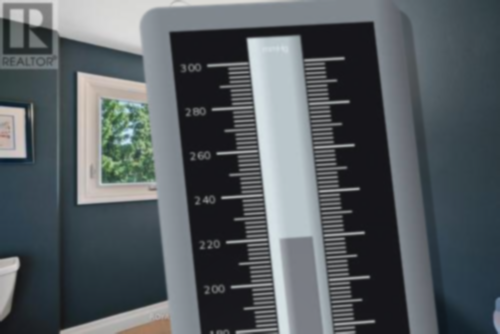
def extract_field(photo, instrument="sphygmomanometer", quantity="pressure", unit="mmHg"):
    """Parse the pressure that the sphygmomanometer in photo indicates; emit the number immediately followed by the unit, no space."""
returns 220mmHg
